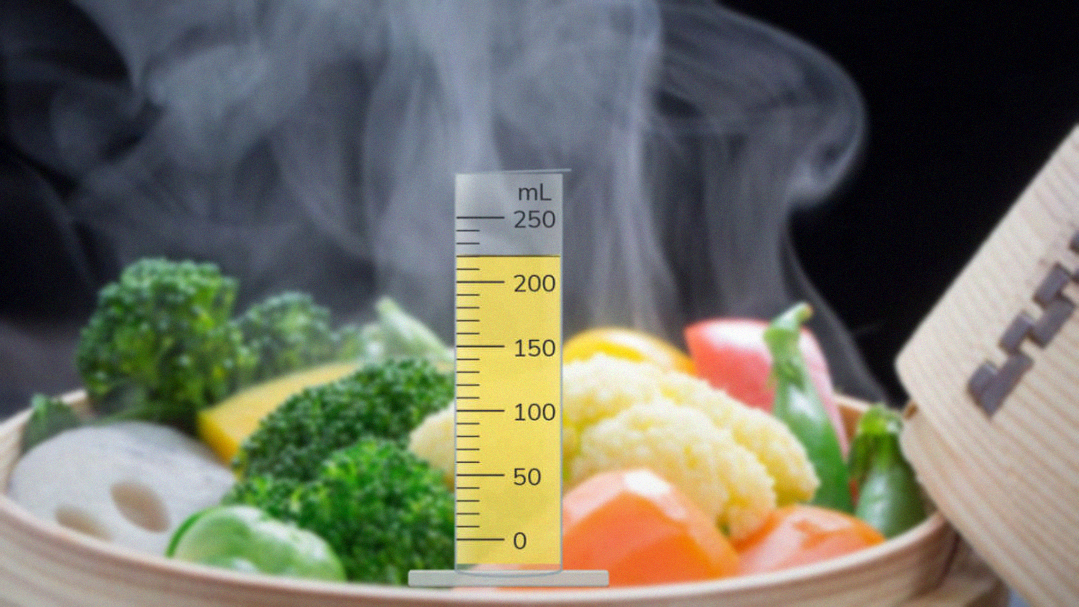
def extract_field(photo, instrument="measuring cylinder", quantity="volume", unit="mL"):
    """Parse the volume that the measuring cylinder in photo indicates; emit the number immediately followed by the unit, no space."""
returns 220mL
